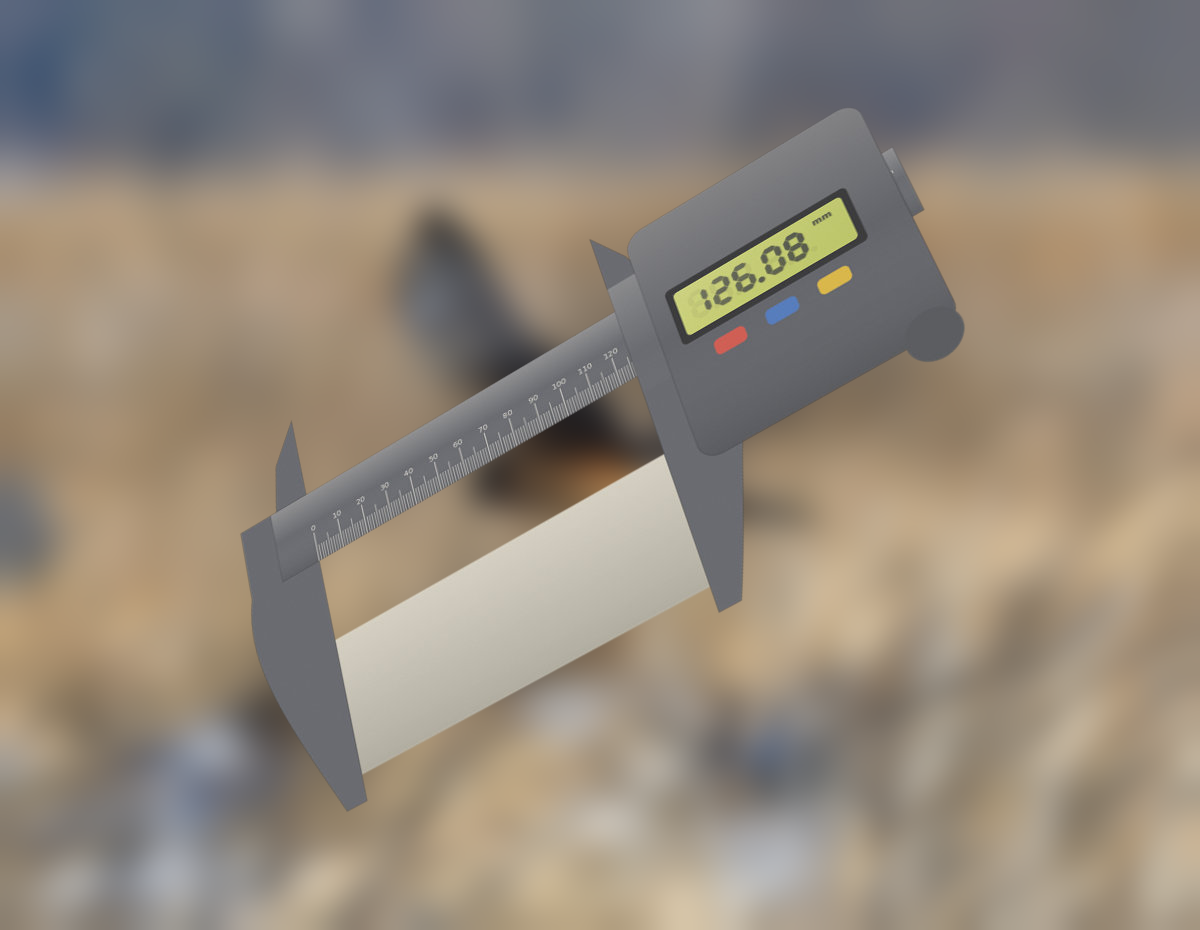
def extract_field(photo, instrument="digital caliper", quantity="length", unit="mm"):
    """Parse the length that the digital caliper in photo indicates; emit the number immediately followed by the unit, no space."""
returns 126.08mm
